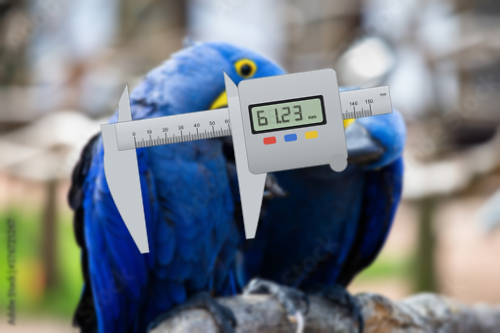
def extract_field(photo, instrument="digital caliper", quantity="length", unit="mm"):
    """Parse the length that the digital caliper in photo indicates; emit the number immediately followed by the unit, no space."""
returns 61.23mm
